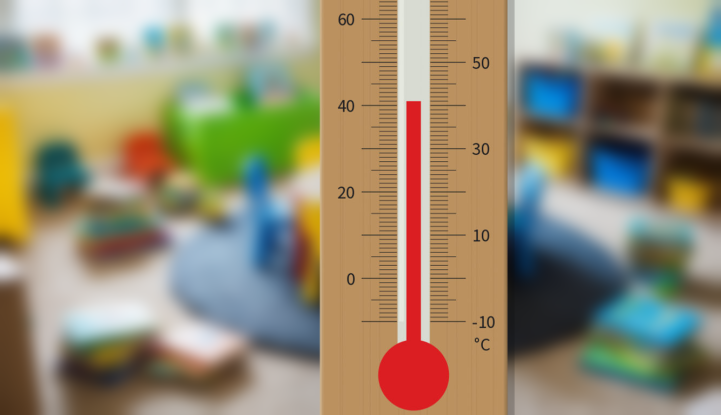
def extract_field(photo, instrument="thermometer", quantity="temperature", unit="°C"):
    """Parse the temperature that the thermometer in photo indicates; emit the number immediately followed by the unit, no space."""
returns 41°C
